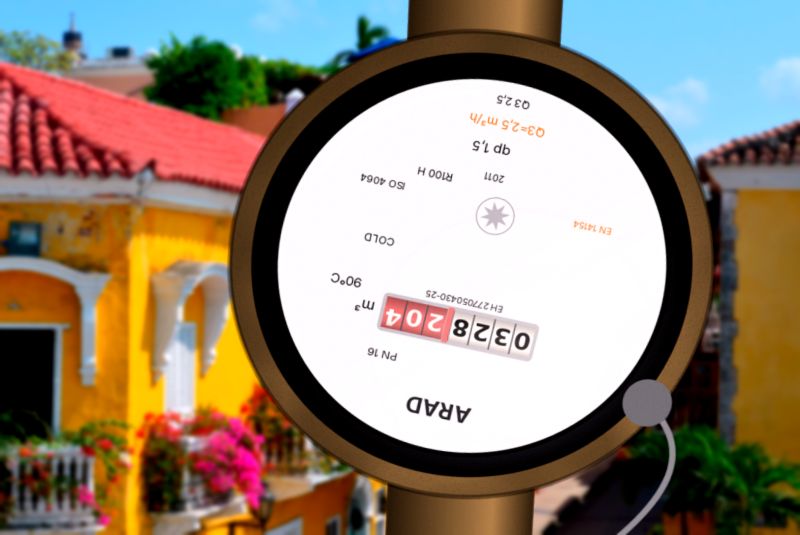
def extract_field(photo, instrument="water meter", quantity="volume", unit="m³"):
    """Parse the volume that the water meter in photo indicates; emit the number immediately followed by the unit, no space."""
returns 328.204m³
